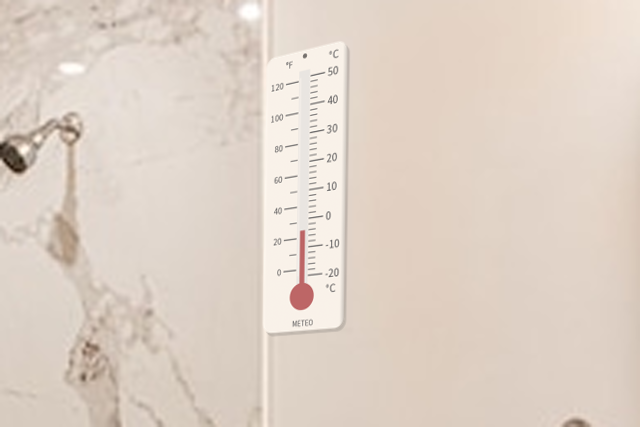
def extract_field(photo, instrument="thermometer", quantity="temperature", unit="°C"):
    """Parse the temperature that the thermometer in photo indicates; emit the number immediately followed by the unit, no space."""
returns -4°C
